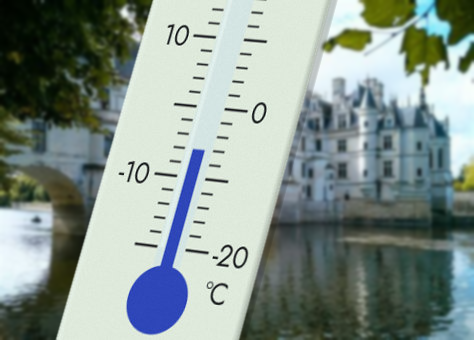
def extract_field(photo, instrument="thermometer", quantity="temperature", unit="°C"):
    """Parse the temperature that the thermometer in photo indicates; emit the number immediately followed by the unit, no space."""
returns -6°C
